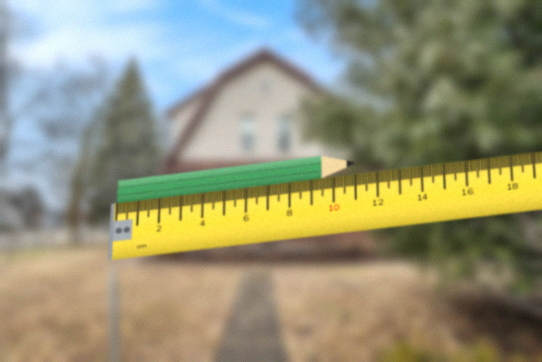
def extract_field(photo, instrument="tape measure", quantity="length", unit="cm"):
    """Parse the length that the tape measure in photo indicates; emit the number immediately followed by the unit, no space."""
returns 11cm
